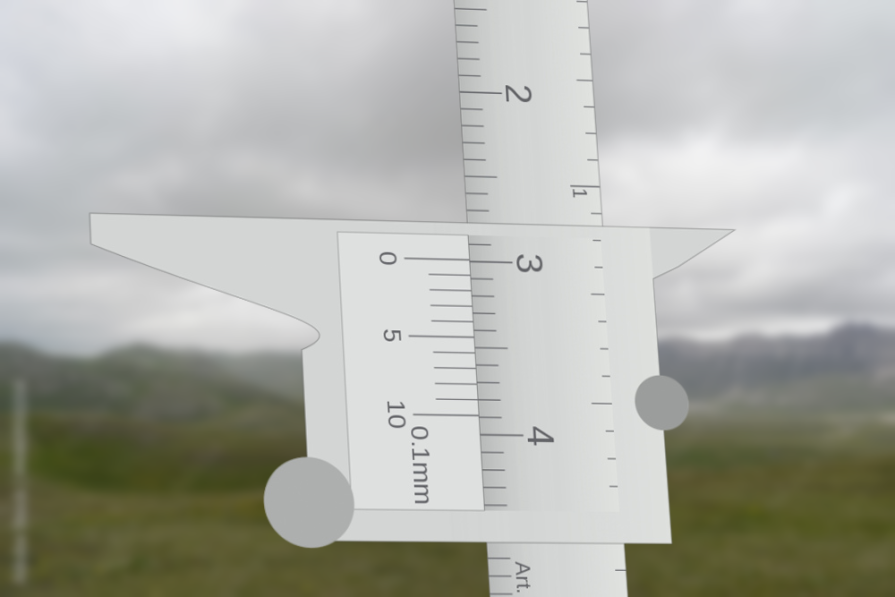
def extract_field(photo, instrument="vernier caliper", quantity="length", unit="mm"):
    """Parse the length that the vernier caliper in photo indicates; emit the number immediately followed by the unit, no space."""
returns 29.9mm
